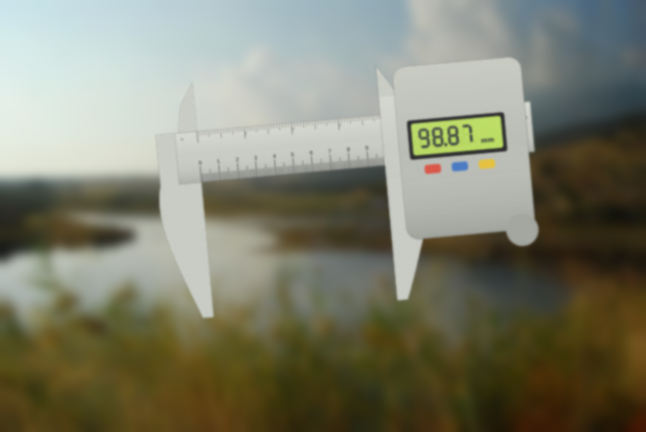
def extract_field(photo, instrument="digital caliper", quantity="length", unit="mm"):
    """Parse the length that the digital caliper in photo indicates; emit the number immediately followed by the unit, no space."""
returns 98.87mm
